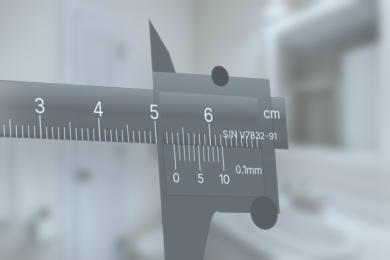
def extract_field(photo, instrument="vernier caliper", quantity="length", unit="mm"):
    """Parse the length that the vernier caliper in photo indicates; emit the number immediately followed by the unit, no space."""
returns 53.2mm
